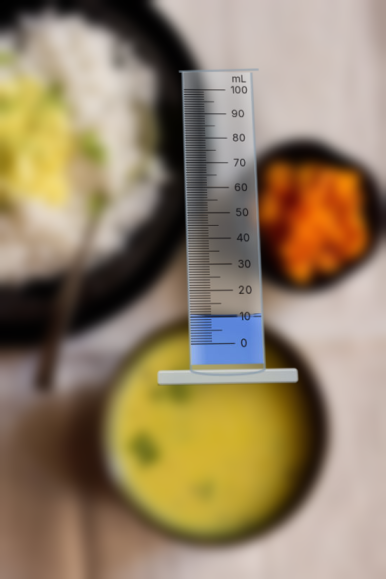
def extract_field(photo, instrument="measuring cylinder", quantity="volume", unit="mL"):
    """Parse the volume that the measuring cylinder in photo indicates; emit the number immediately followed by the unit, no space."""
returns 10mL
